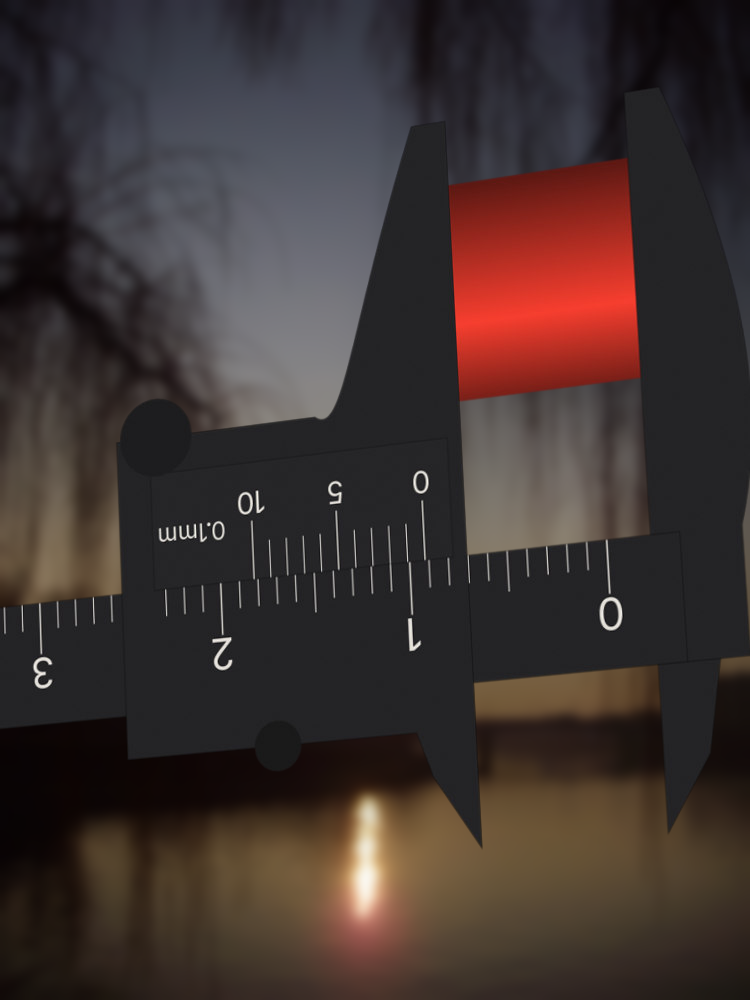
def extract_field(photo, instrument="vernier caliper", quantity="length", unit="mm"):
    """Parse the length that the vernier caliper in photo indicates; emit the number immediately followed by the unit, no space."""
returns 9.2mm
